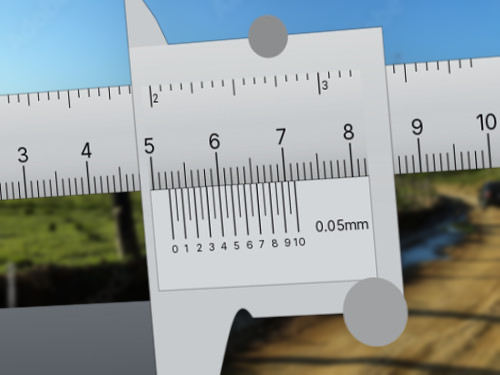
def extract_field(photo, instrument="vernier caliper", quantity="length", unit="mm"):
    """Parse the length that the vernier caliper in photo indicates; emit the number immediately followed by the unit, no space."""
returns 52.4mm
